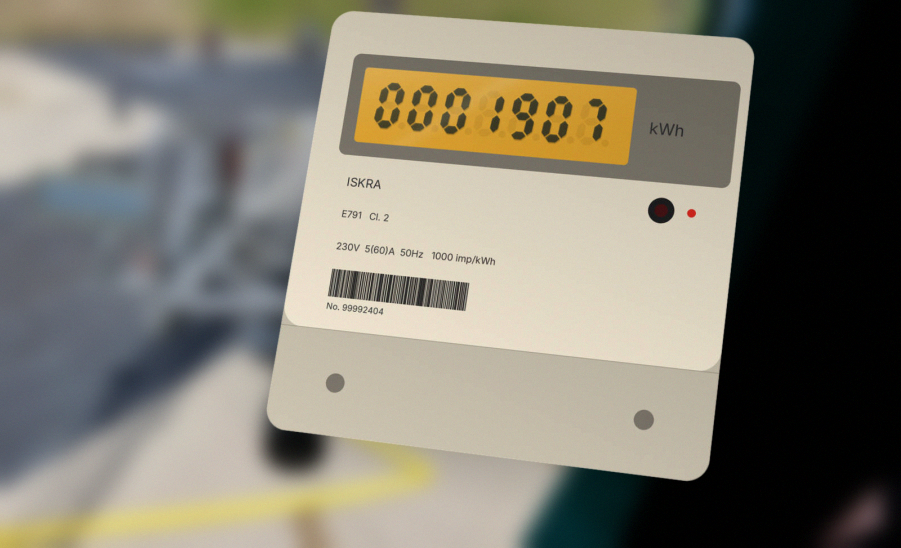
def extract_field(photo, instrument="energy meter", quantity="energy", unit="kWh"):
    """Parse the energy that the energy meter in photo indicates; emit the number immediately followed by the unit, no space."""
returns 1907kWh
